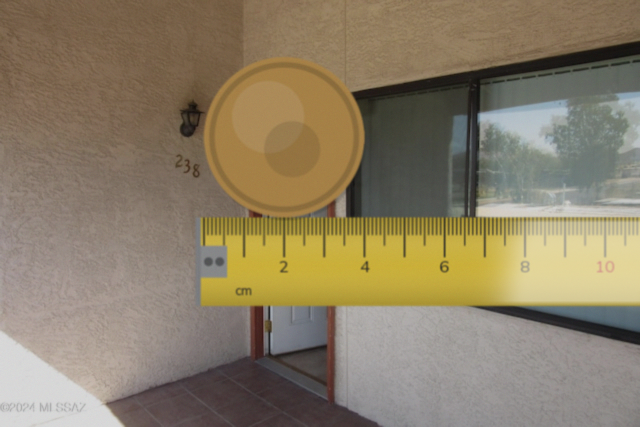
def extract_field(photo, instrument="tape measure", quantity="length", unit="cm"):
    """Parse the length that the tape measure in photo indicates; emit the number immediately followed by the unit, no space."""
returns 4cm
